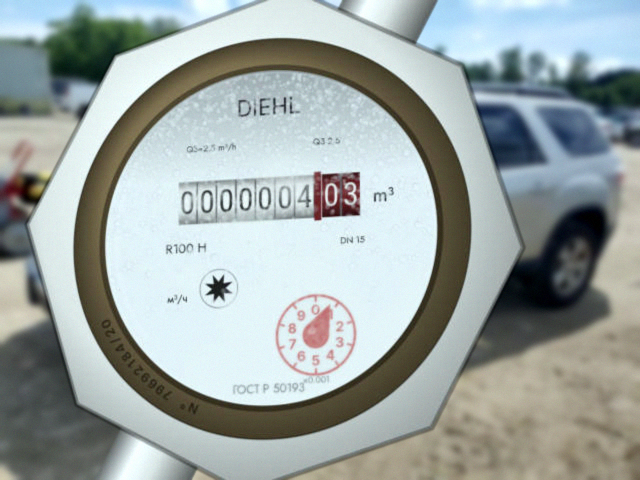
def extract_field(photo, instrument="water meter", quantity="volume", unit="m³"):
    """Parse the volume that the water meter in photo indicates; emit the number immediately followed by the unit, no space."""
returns 4.030m³
